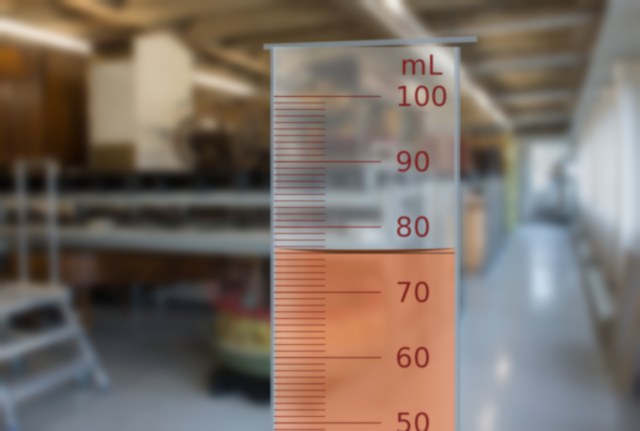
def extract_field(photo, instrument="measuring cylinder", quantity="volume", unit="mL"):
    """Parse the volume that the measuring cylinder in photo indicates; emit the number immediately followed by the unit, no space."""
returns 76mL
